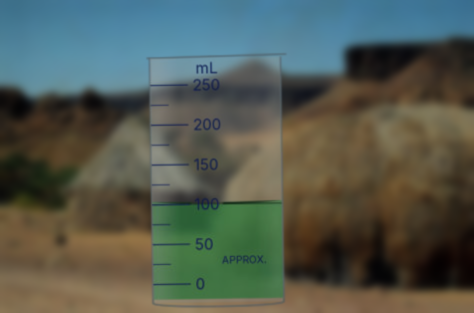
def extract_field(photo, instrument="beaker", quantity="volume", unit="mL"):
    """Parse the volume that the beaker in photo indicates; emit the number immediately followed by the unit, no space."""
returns 100mL
